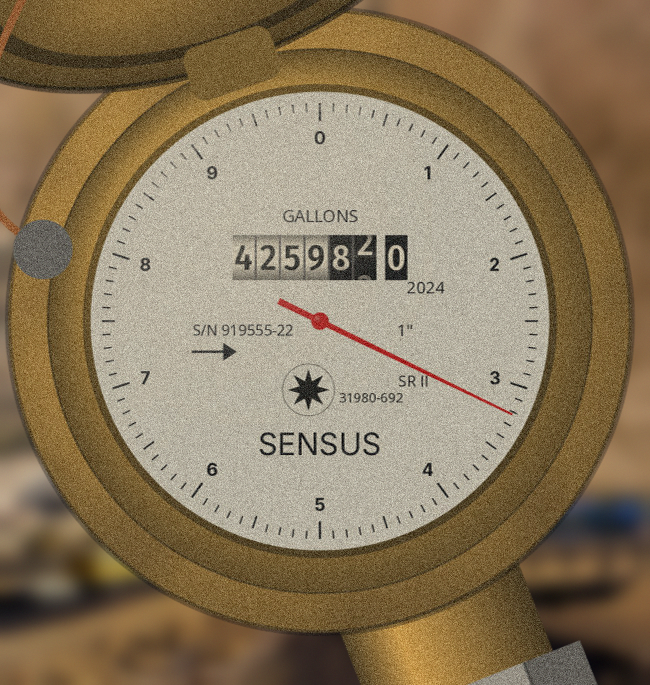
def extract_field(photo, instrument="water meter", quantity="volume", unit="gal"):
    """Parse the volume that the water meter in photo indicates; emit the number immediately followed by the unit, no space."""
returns 4259823.2gal
